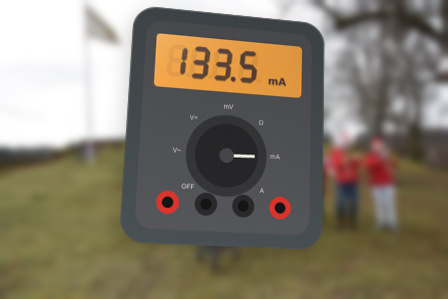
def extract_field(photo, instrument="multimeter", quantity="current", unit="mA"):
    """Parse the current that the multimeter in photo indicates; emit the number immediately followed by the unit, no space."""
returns 133.5mA
